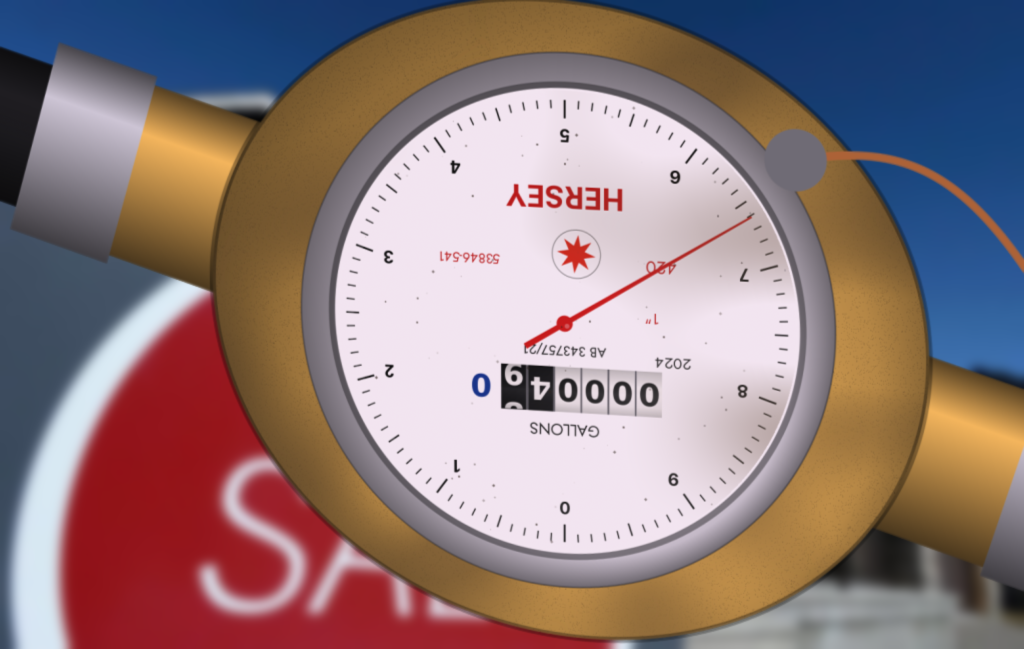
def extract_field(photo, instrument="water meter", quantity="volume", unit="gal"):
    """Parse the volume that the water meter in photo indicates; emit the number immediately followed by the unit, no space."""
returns 486.6gal
